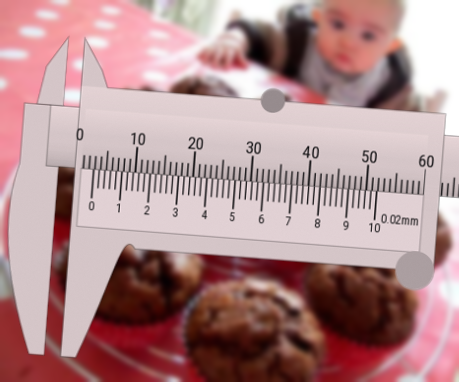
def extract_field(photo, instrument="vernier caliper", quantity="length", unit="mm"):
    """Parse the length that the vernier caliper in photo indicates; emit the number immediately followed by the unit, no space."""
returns 2.8mm
